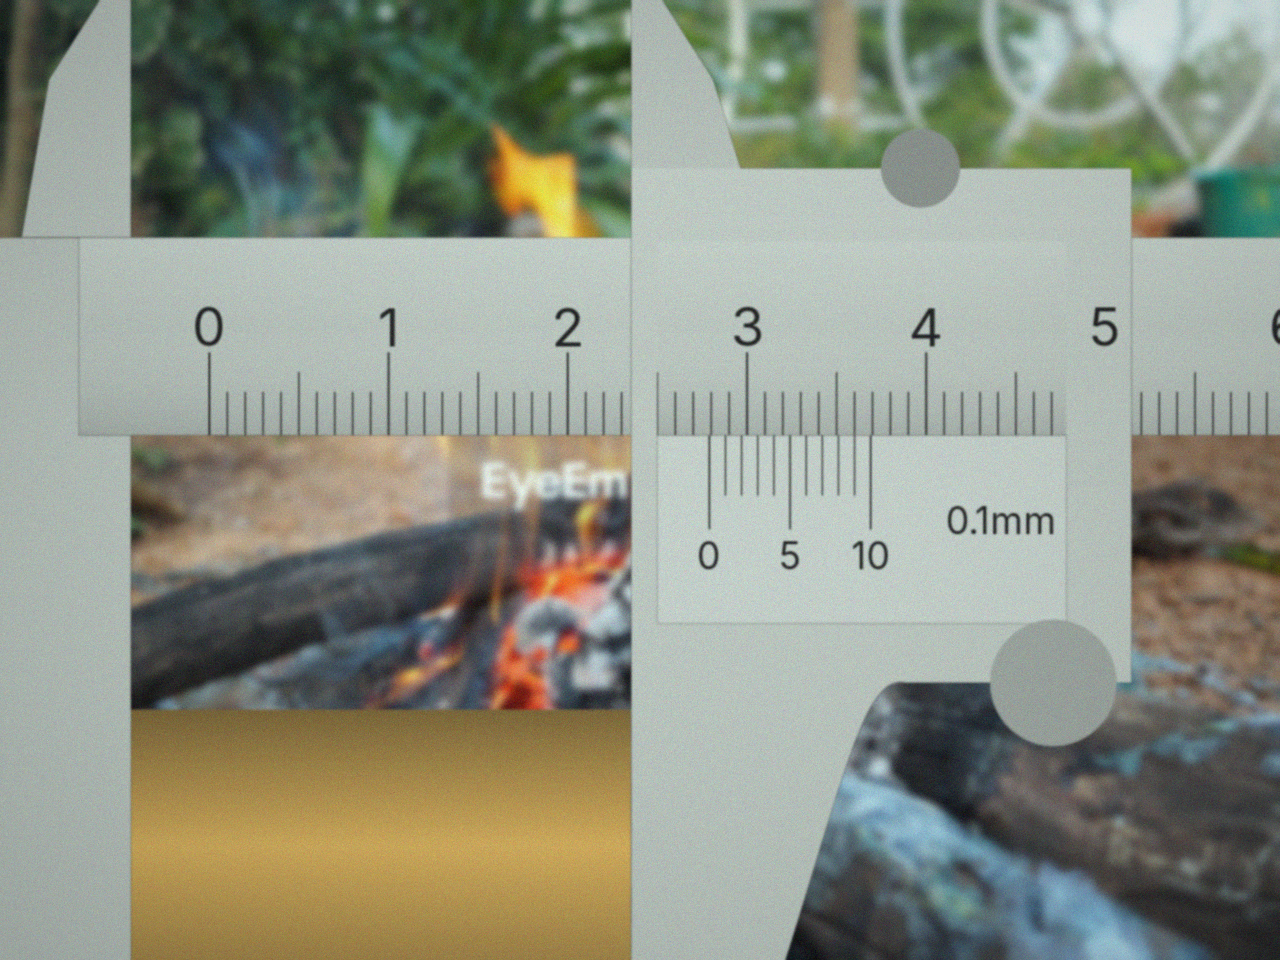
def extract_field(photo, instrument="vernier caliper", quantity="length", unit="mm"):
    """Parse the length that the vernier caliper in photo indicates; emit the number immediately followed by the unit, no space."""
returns 27.9mm
